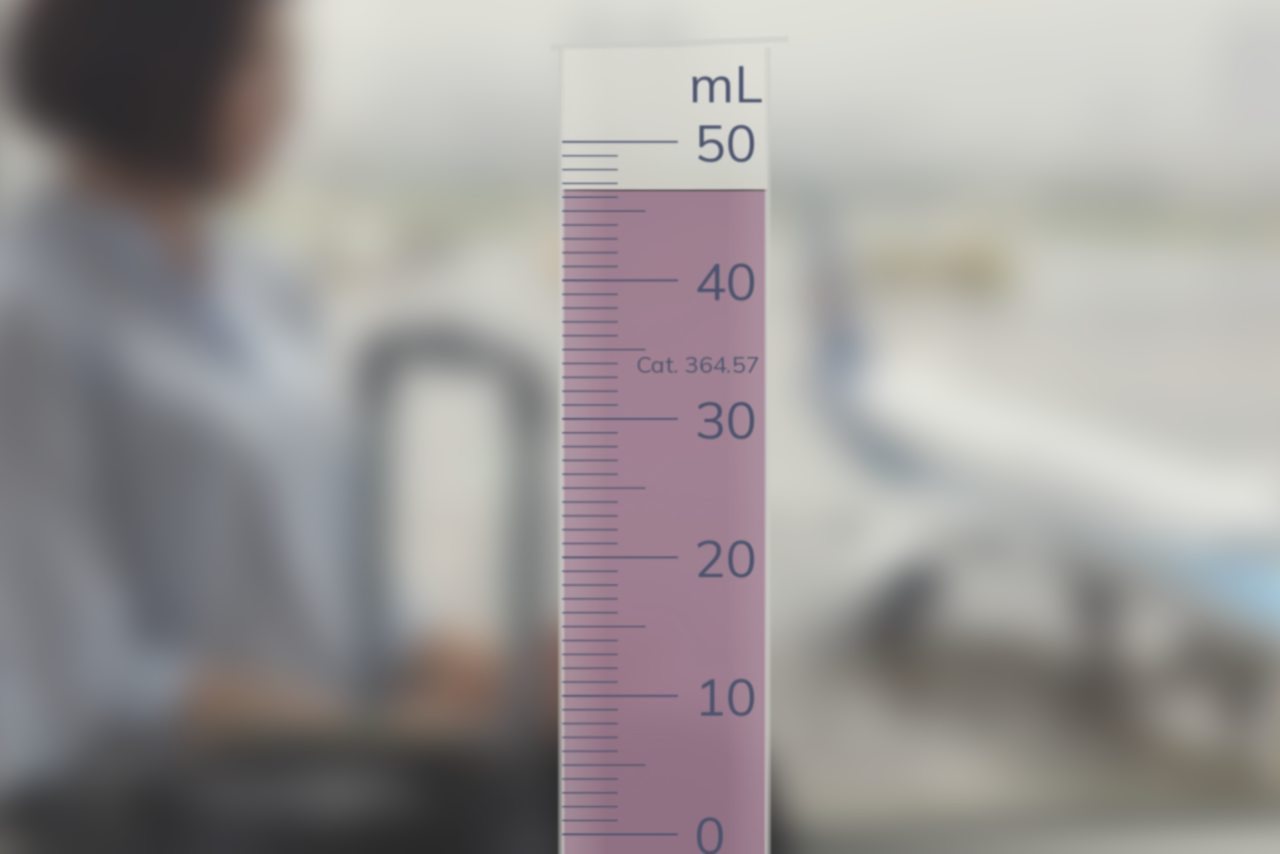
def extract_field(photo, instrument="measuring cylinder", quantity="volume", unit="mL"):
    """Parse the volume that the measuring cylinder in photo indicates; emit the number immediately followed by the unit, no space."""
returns 46.5mL
